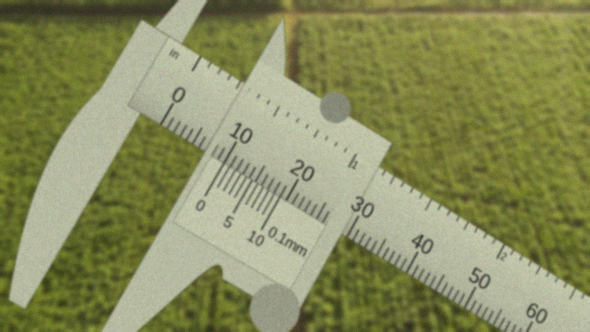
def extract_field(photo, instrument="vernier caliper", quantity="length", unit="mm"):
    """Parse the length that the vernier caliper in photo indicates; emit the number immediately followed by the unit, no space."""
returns 10.0mm
